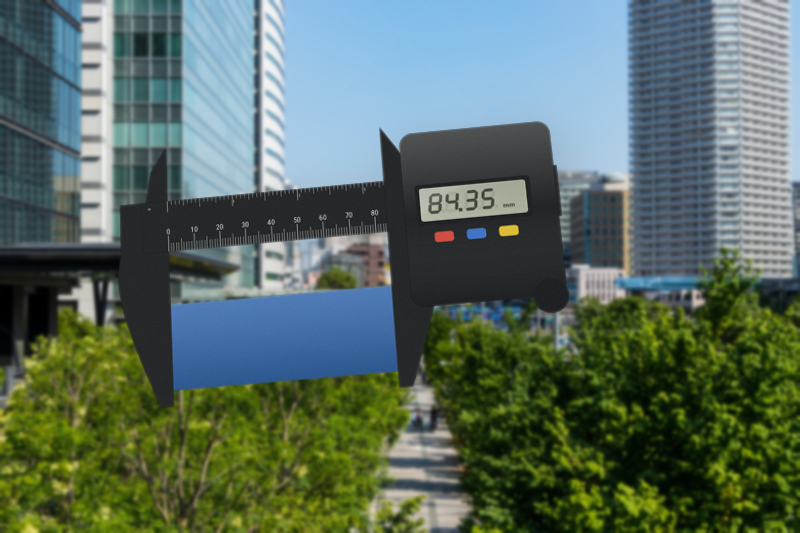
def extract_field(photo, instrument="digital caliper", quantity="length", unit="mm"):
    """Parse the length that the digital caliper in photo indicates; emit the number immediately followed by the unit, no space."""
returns 84.35mm
